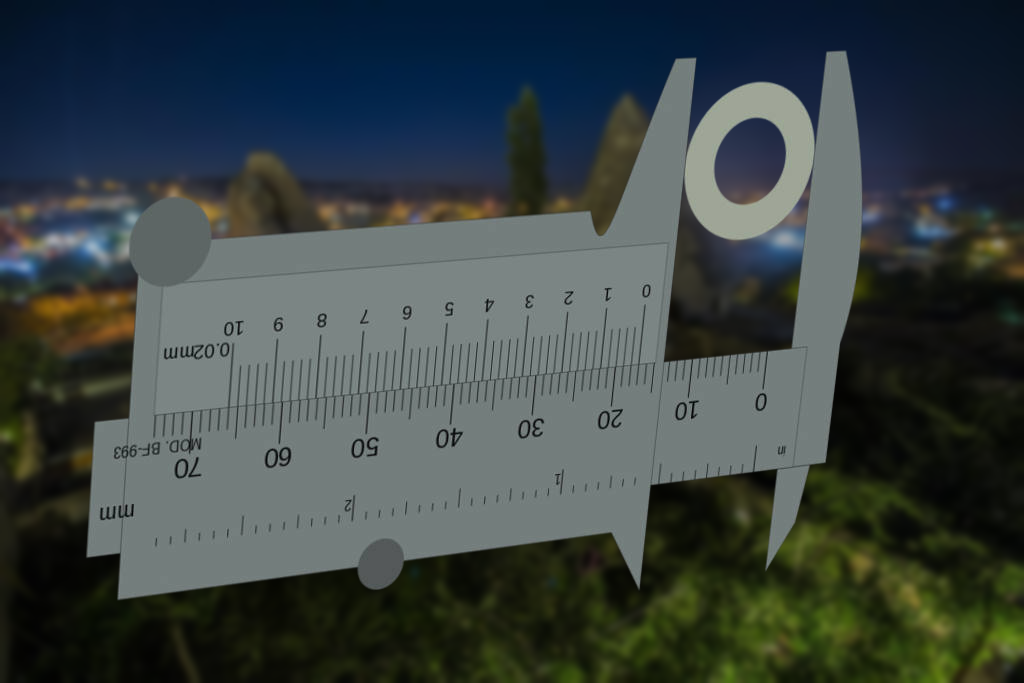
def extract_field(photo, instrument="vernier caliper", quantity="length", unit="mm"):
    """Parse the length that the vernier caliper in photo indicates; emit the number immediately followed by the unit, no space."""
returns 17.0mm
